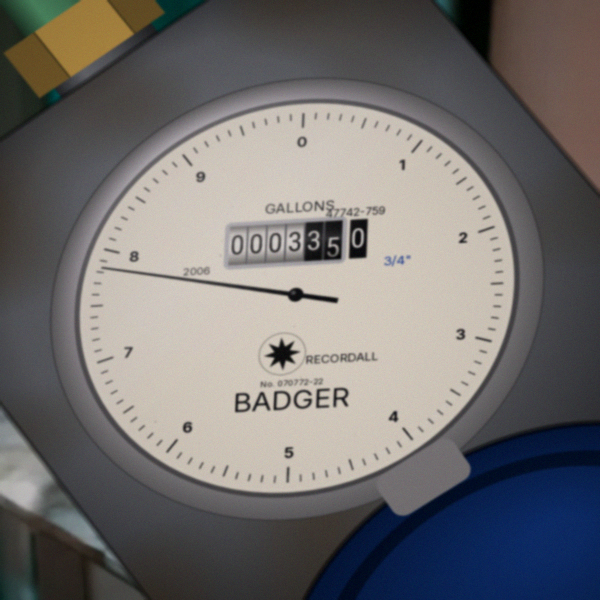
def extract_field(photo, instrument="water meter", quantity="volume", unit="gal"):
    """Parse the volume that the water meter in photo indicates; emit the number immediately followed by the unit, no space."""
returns 3347.8gal
